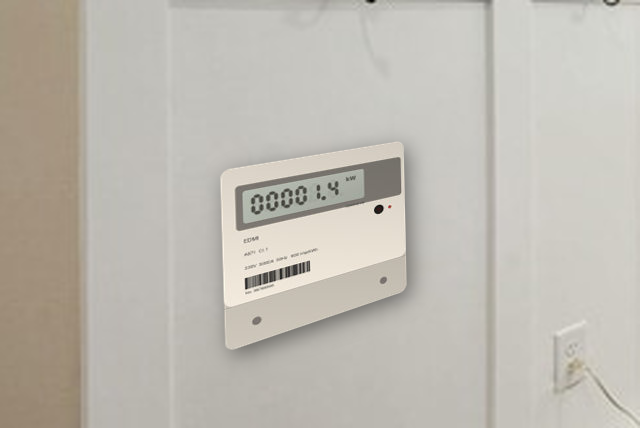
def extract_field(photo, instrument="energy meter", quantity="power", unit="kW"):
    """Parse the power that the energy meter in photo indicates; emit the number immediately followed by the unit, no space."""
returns 1.4kW
